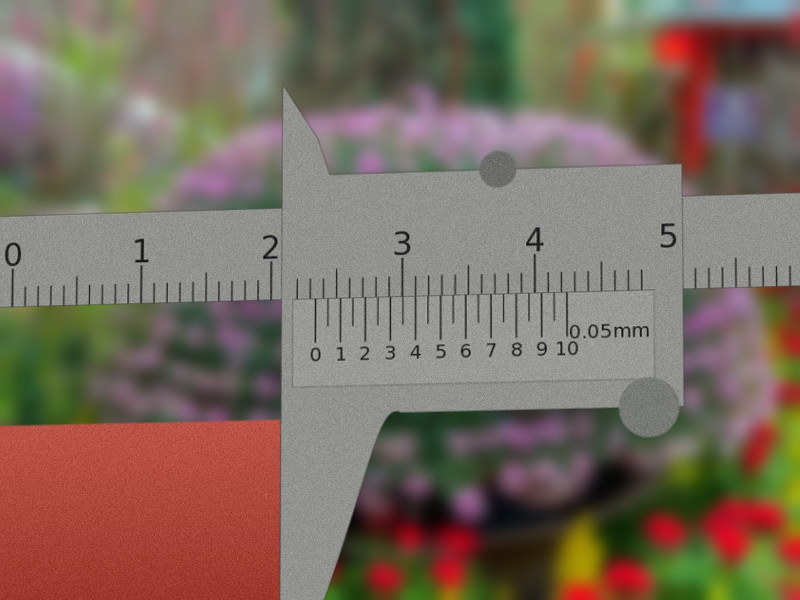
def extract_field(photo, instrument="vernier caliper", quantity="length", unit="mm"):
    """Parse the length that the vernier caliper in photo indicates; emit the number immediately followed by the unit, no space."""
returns 23.4mm
